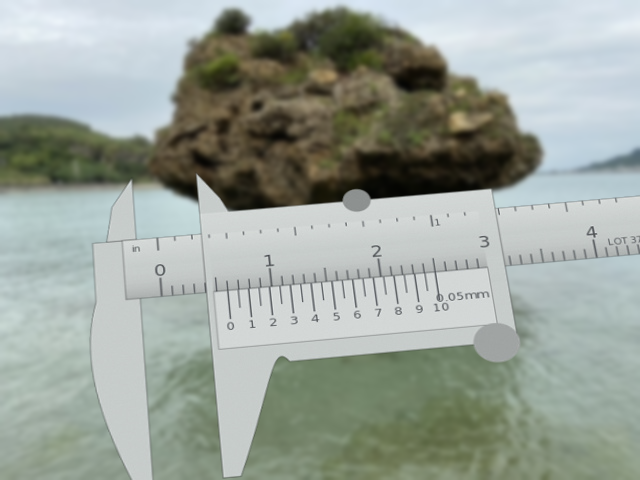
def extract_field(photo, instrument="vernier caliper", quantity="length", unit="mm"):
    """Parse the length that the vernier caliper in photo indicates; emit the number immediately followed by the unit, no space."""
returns 6.0mm
